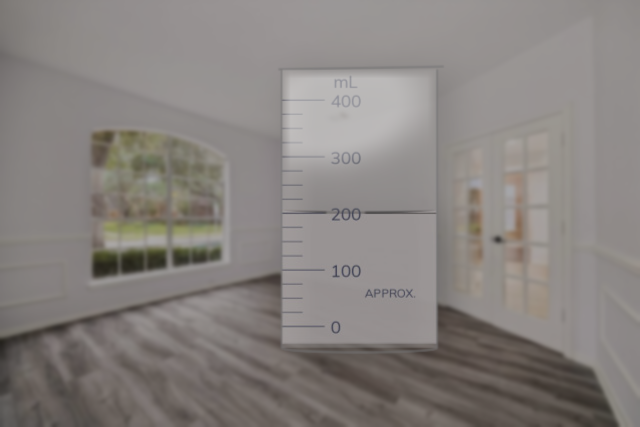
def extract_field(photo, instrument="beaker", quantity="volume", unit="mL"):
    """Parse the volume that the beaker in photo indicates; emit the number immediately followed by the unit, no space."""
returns 200mL
